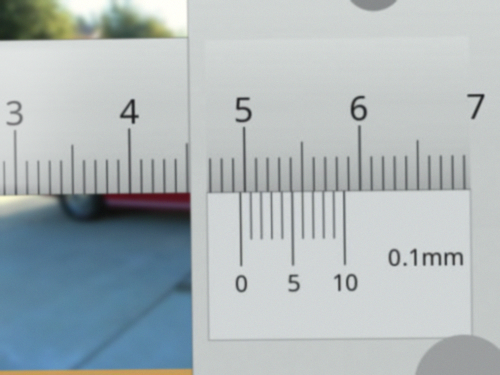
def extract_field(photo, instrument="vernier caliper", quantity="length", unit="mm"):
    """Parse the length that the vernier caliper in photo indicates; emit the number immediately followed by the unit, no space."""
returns 49.6mm
